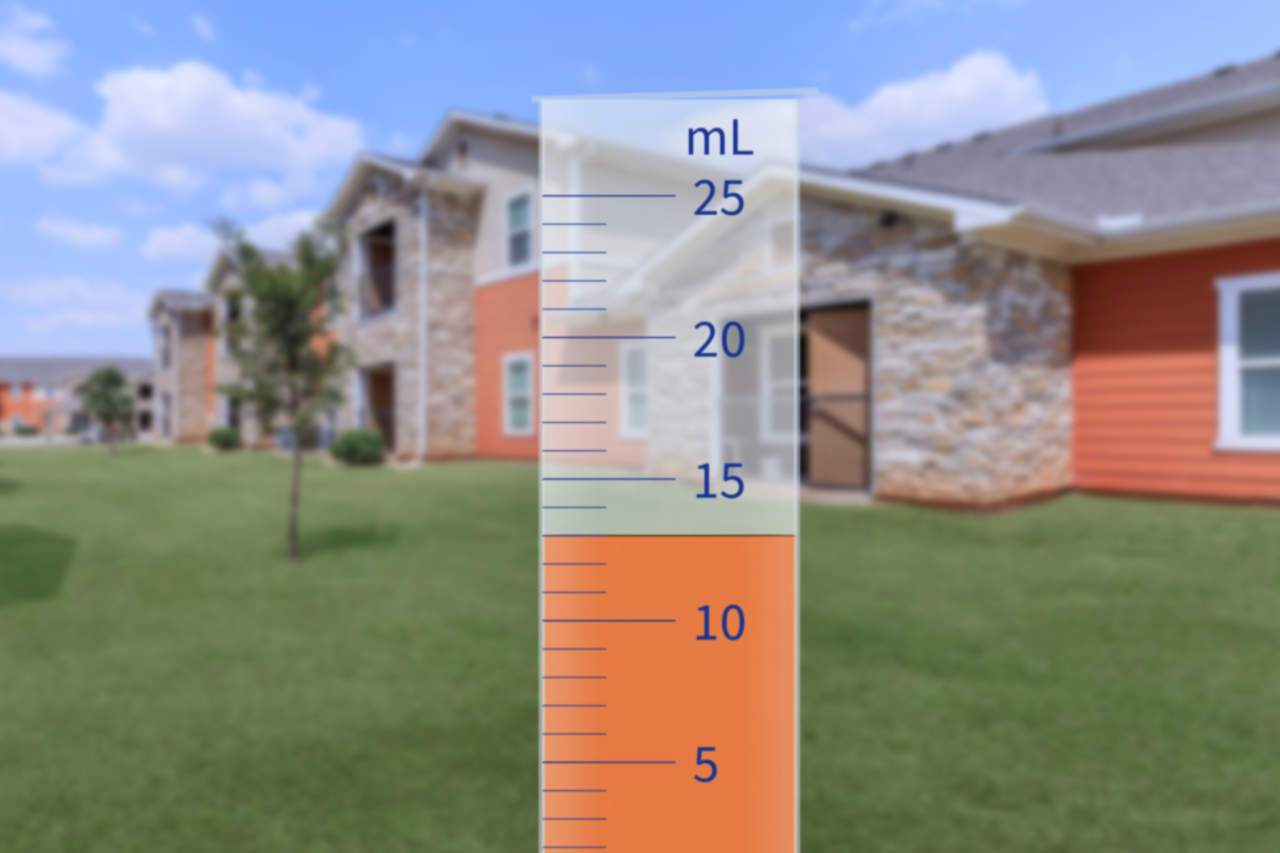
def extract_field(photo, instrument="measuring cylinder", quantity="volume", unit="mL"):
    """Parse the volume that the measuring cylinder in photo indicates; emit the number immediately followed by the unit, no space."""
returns 13mL
